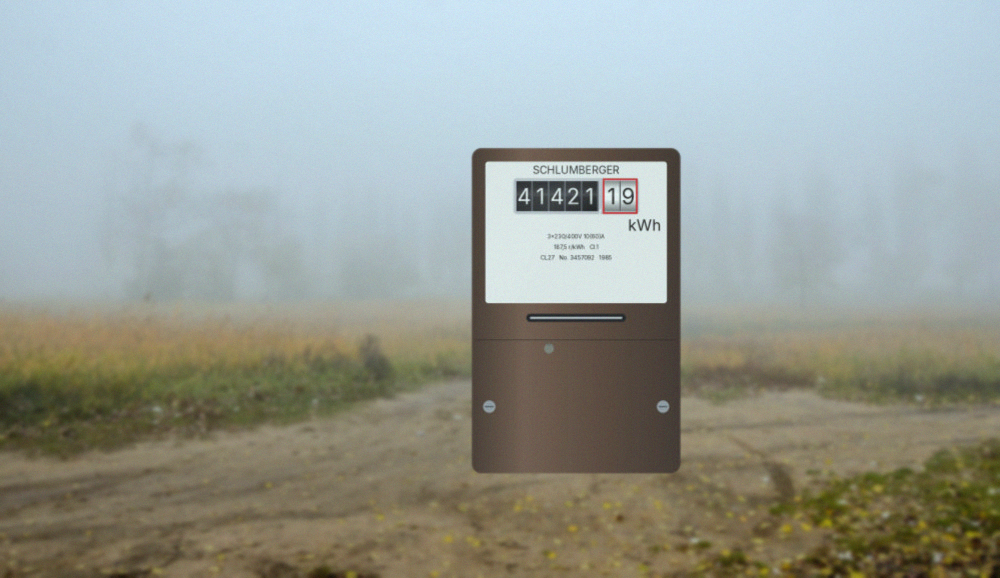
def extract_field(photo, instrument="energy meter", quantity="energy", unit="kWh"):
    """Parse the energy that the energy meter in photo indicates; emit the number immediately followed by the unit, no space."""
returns 41421.19kWh
